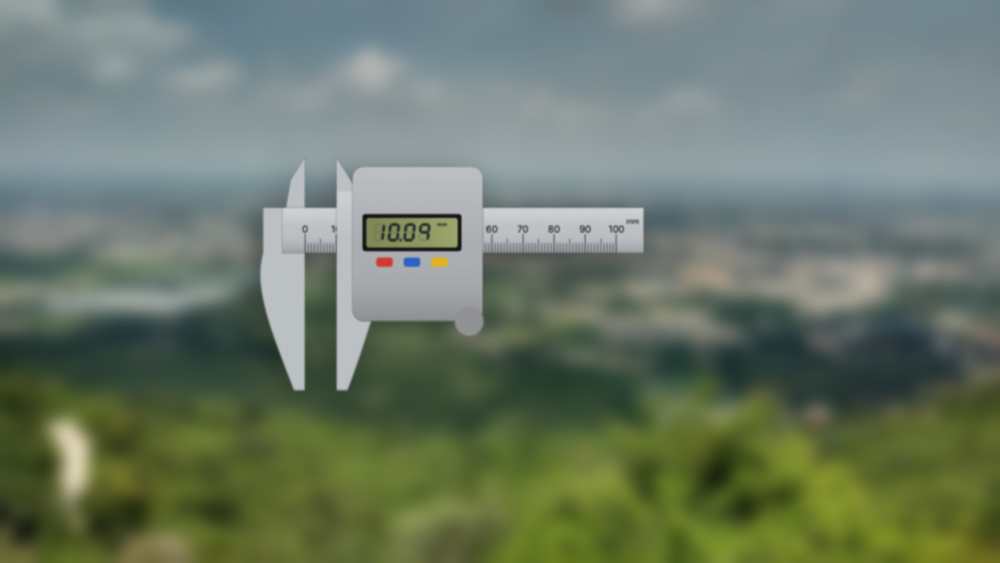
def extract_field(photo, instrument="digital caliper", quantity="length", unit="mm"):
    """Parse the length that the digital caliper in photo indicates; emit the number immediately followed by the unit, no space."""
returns 10.09mm
